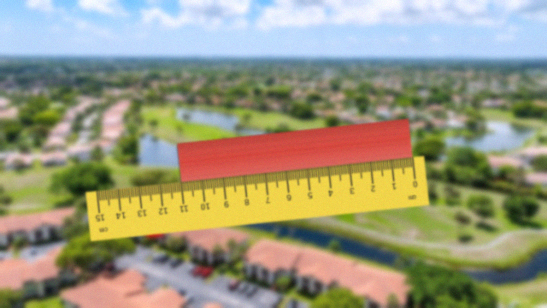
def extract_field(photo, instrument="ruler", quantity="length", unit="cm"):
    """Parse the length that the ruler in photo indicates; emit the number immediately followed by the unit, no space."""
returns 11cm
